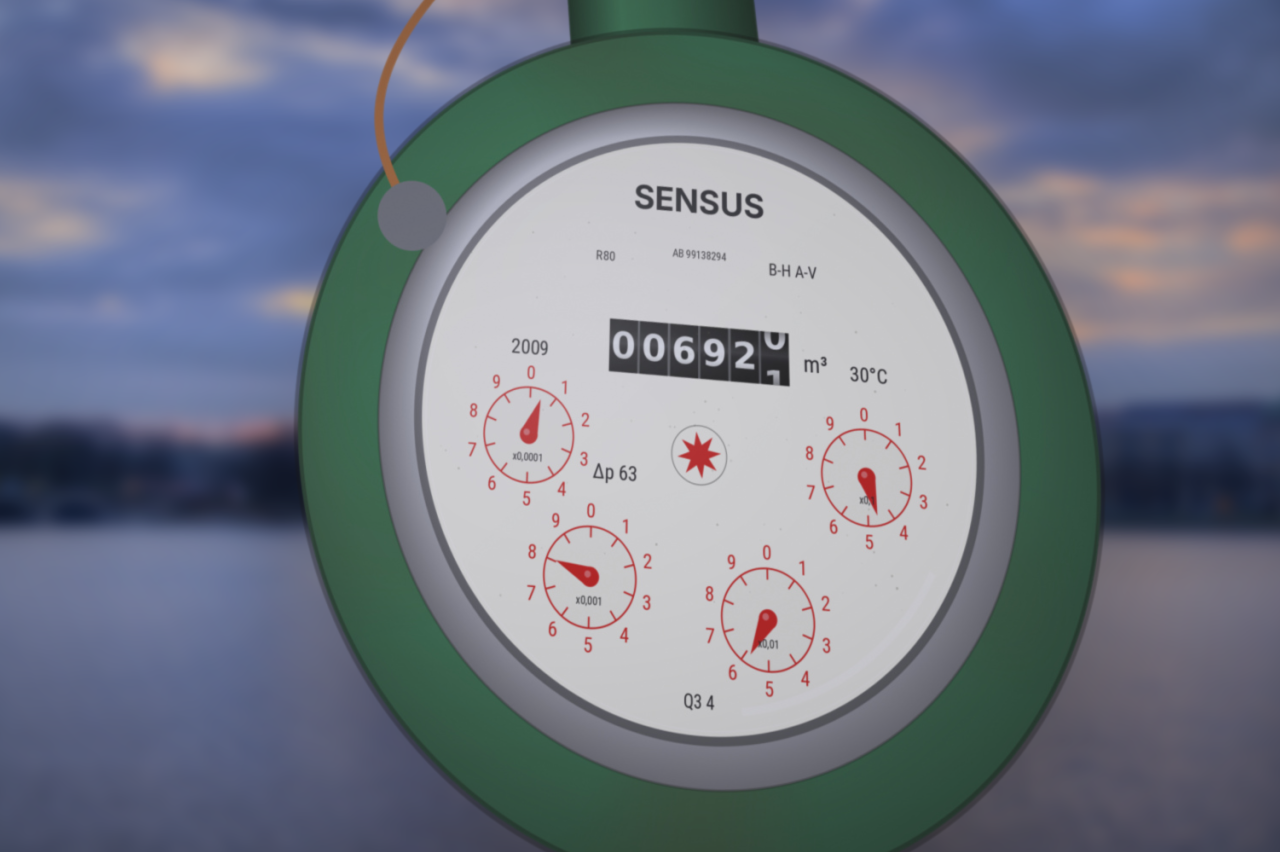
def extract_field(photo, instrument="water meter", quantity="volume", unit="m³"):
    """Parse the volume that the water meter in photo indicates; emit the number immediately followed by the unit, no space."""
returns 6920.4580m³
